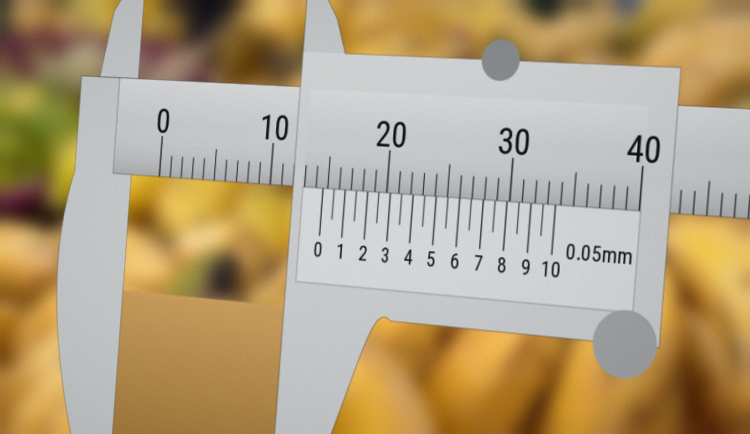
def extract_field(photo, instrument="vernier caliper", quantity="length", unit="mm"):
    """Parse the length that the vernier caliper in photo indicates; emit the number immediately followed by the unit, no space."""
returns 14.6mm
